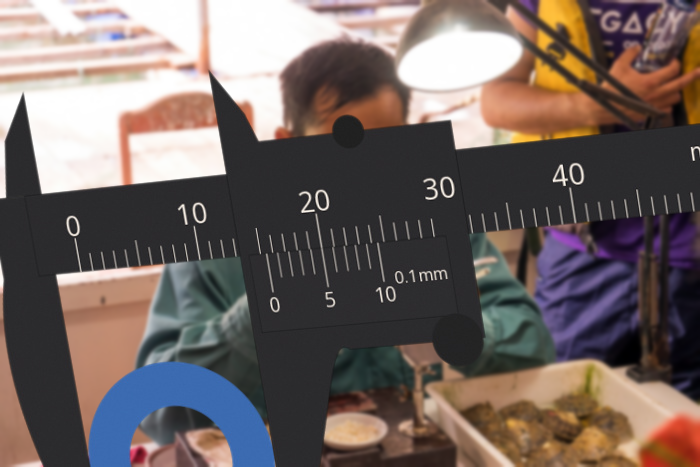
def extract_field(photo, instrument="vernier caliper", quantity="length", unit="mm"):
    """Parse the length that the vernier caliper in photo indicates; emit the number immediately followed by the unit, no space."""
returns 15.5mm
